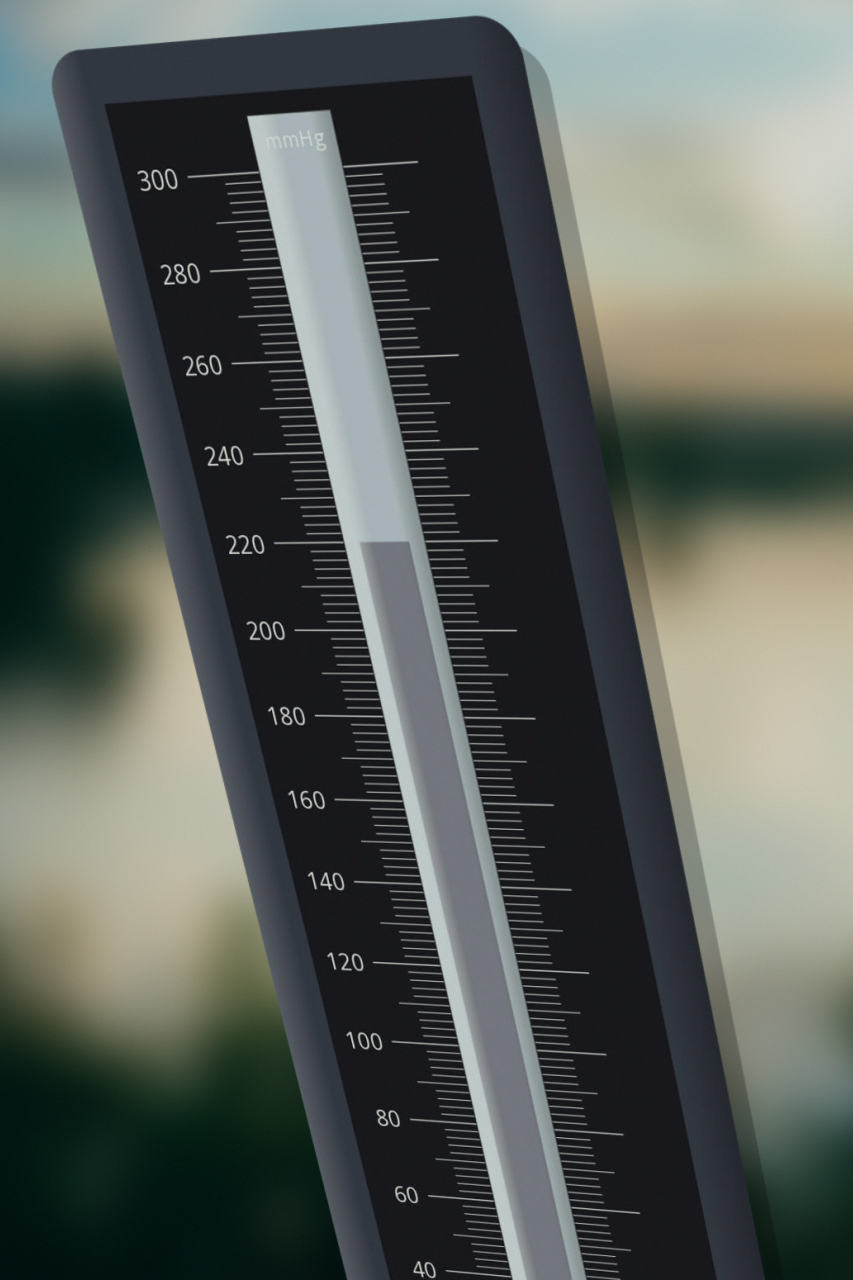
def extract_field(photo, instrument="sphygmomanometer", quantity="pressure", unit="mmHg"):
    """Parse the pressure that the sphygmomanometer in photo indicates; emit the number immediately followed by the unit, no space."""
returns 220mmHg
